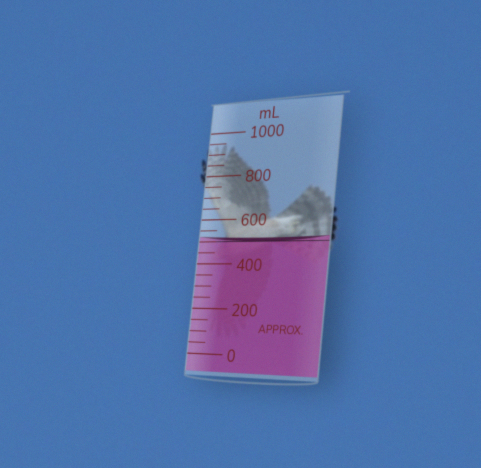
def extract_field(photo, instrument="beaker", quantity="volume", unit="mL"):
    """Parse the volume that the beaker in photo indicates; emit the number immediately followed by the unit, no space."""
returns 500mL
